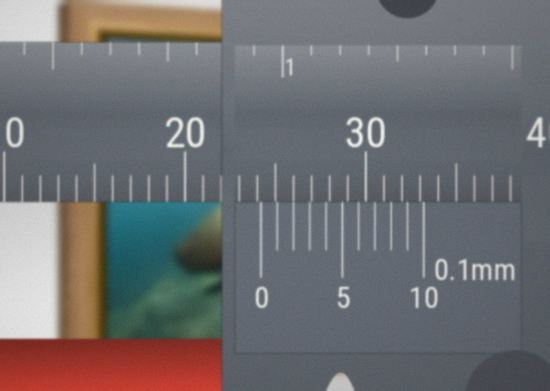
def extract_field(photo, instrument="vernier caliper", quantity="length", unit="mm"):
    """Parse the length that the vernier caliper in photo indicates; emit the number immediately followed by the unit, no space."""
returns 24.2mm
